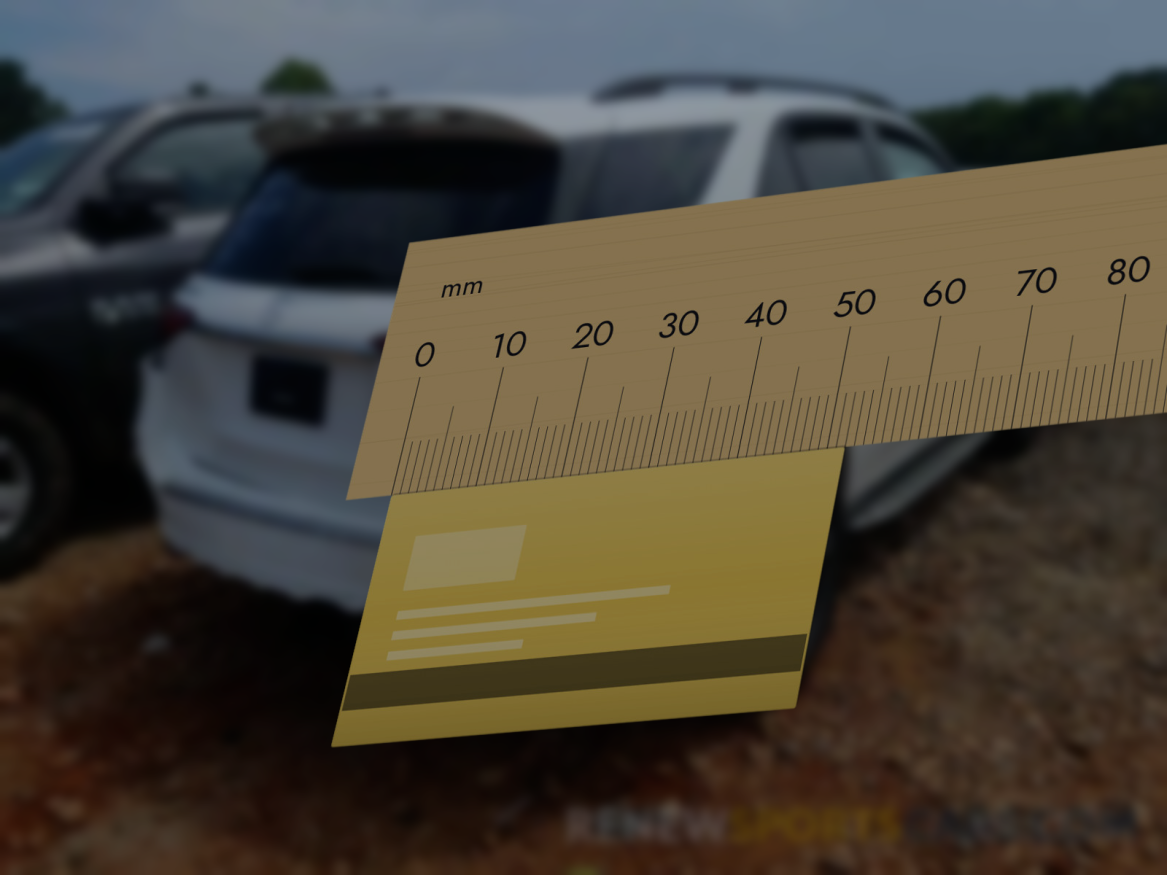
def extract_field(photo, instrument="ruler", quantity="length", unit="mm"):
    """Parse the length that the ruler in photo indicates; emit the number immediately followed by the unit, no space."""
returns 52mm
